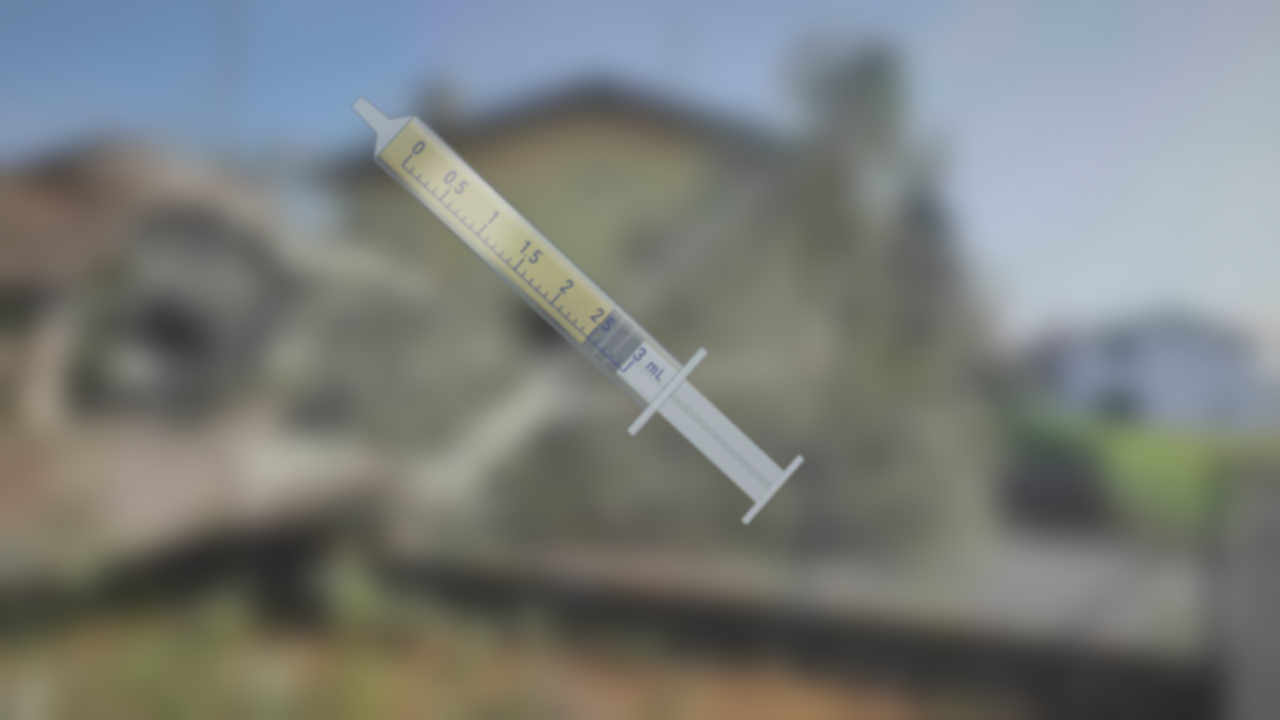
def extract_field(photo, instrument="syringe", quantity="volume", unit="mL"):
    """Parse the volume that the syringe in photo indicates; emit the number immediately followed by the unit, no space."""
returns 2.5mL
